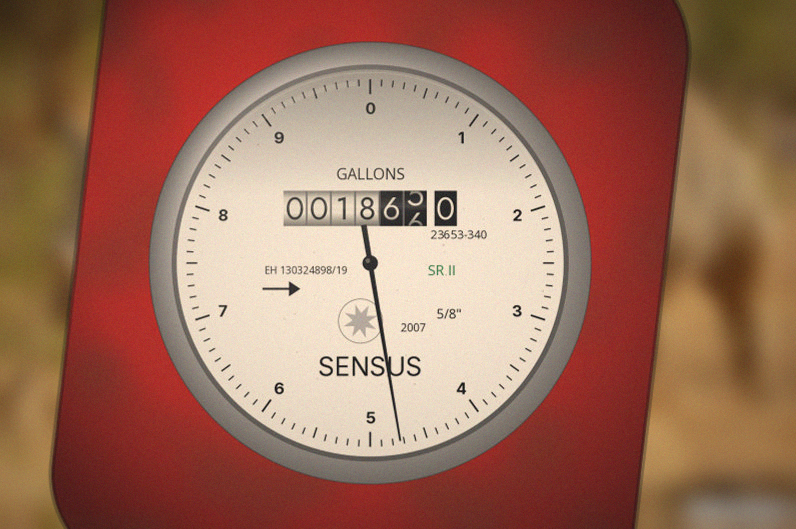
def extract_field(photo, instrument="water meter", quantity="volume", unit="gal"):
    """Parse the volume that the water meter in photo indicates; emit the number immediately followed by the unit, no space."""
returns 18654.7gal
